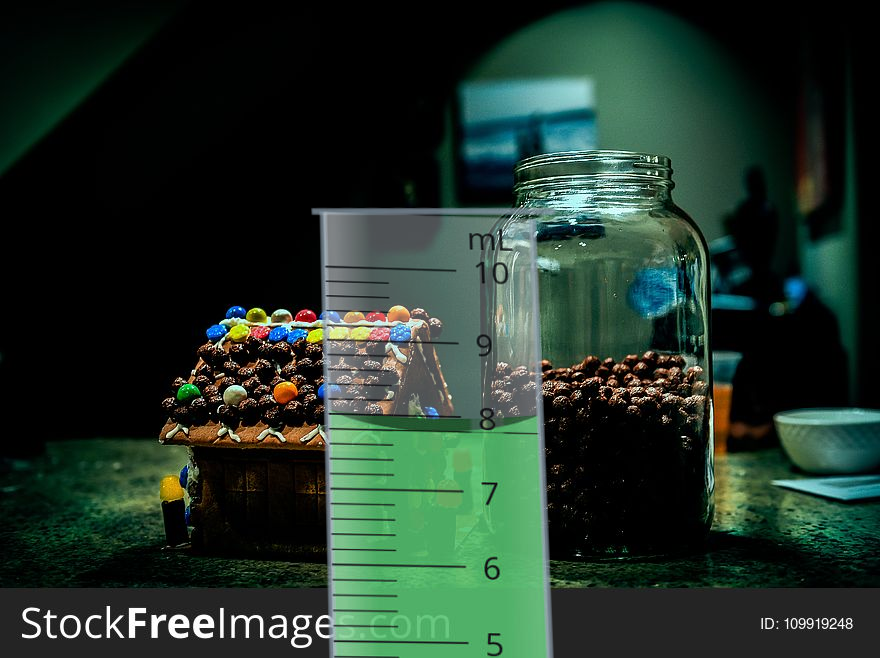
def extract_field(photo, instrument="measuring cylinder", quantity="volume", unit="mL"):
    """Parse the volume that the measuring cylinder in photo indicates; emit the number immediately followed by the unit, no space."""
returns 7.8mL
